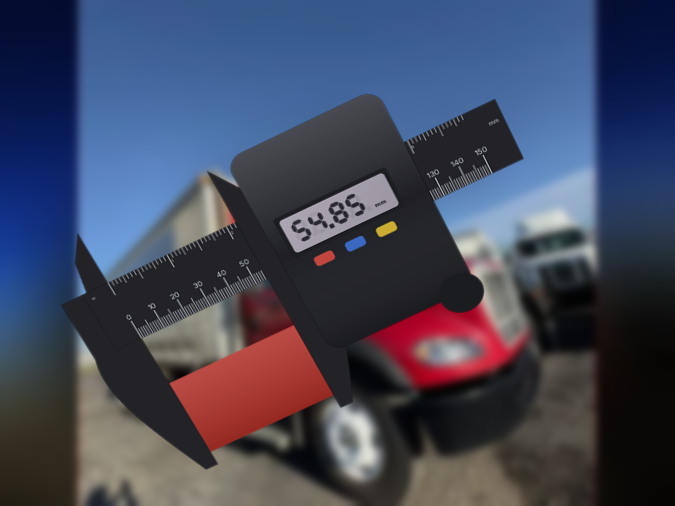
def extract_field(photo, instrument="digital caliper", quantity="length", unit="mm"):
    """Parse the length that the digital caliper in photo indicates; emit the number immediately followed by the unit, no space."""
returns 54.85mm
